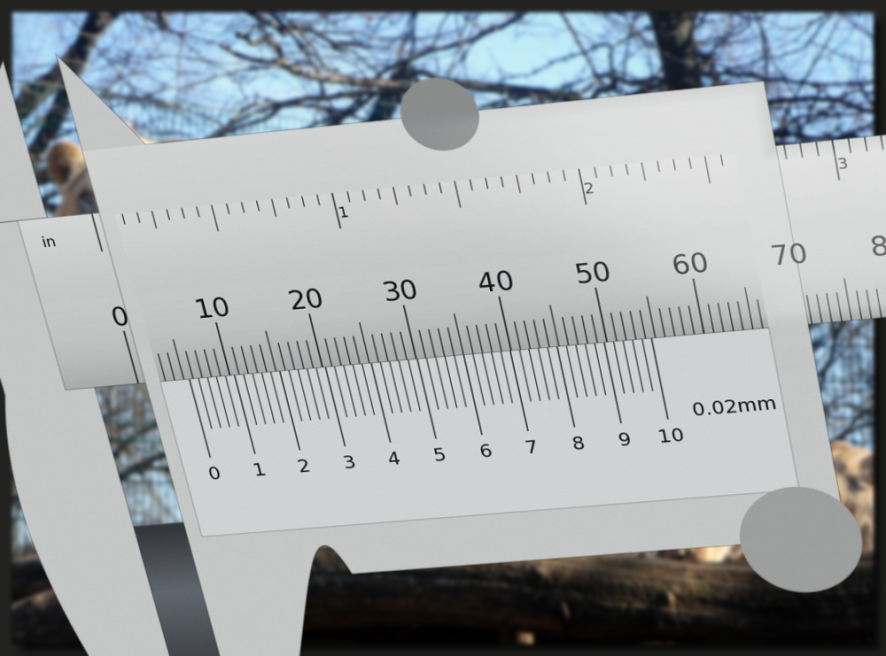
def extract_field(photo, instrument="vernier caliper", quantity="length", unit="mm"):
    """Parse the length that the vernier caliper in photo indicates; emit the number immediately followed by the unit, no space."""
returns 5.6mm
